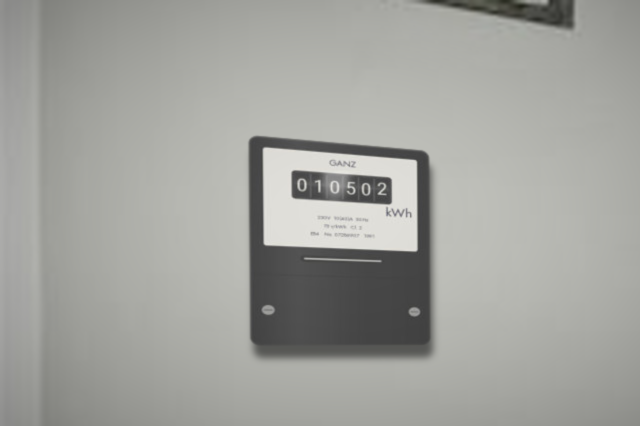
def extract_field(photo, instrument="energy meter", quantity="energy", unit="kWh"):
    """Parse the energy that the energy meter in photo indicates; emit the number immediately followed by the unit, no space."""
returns 10502kWh
